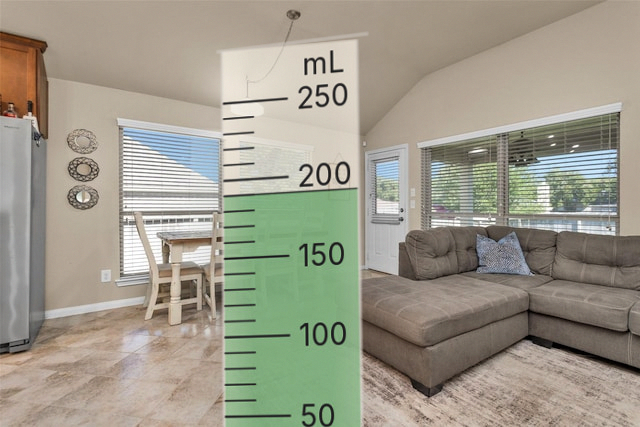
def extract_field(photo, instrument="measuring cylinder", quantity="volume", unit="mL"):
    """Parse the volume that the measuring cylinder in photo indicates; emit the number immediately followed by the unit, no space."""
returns 190mL
